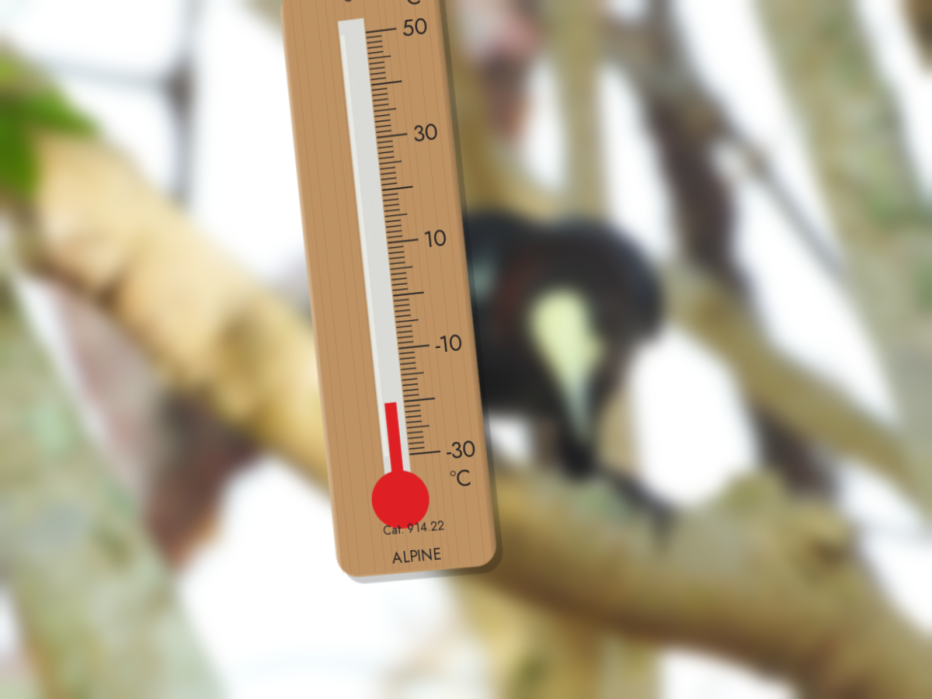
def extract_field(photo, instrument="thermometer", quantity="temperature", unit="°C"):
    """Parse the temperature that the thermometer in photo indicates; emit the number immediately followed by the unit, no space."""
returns -20°C
